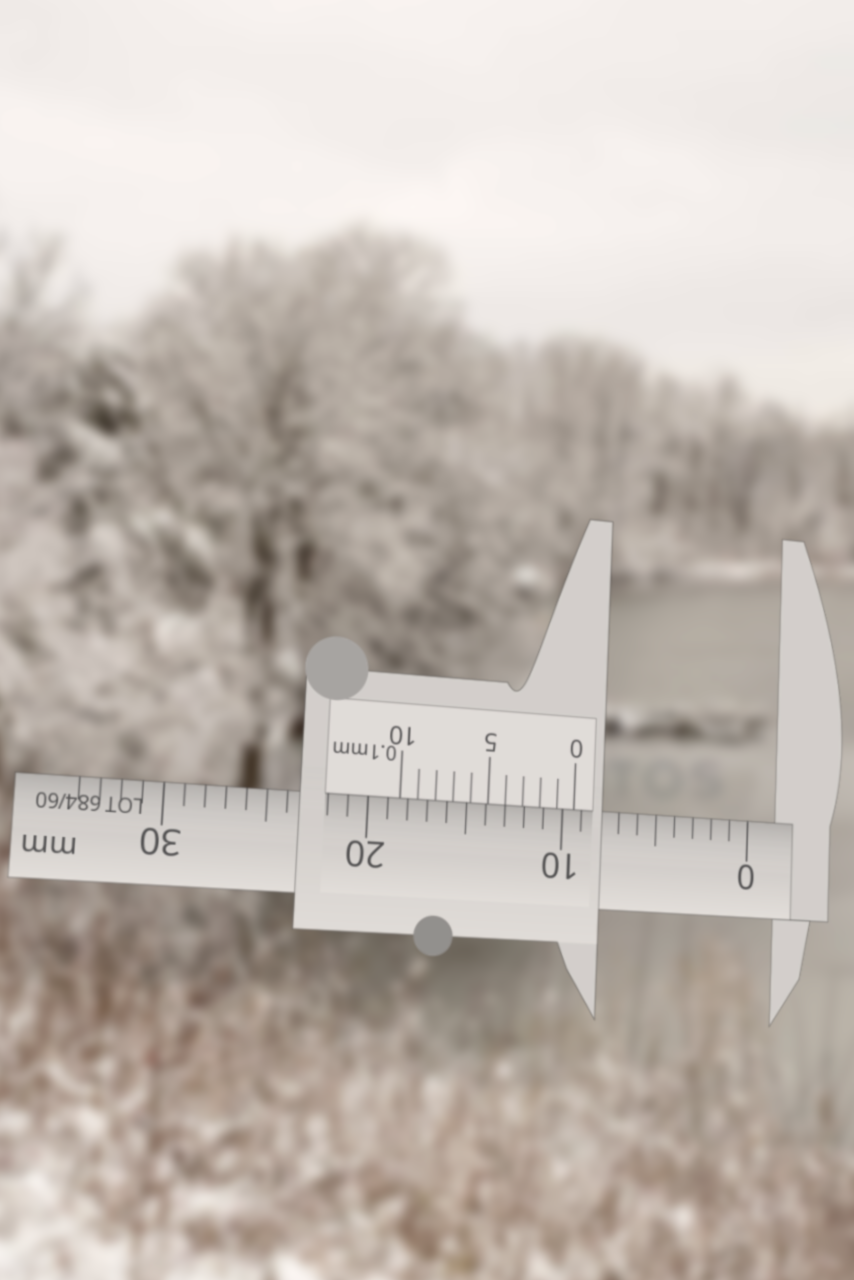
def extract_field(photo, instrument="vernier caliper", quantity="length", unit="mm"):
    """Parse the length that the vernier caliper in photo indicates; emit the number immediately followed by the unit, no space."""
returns 9.4mm
